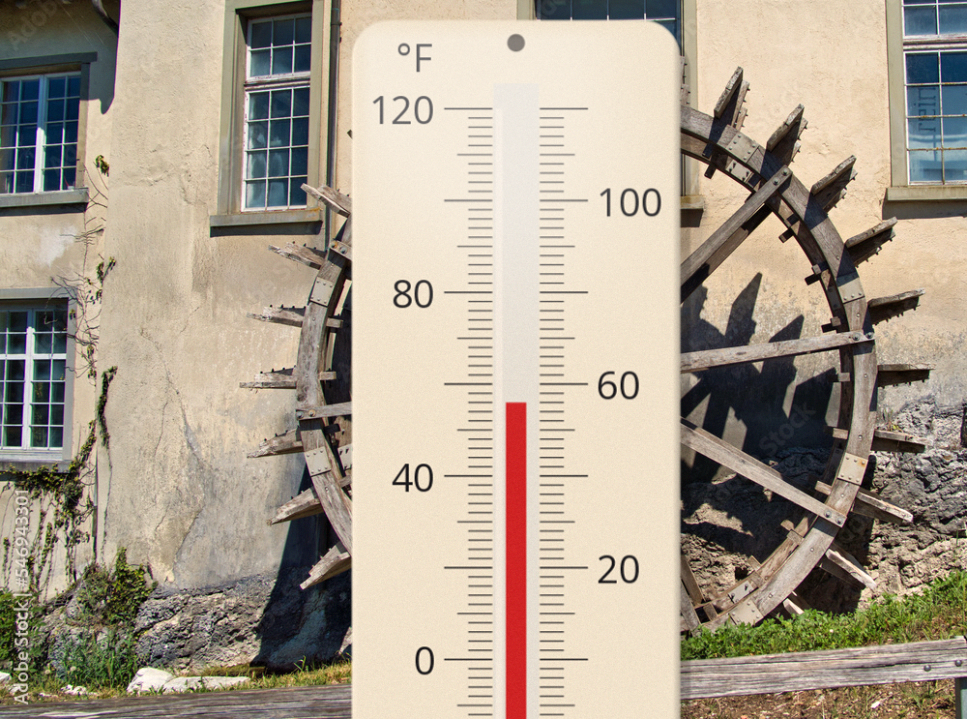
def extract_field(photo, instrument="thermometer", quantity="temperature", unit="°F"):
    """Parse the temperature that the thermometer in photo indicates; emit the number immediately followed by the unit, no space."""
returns 56°F
